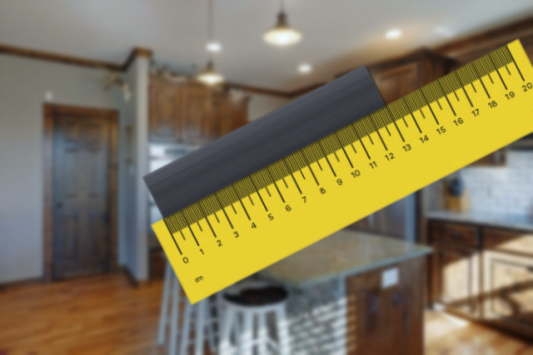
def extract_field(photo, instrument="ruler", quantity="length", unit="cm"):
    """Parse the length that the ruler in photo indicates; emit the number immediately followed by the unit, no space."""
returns 13cm
